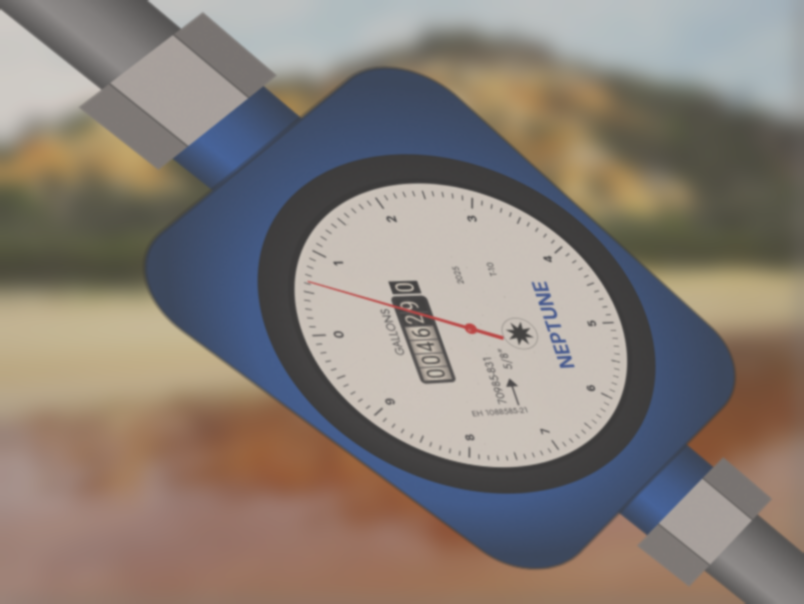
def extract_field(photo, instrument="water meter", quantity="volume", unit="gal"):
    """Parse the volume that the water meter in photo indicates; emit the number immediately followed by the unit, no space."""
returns 46290.6gal
